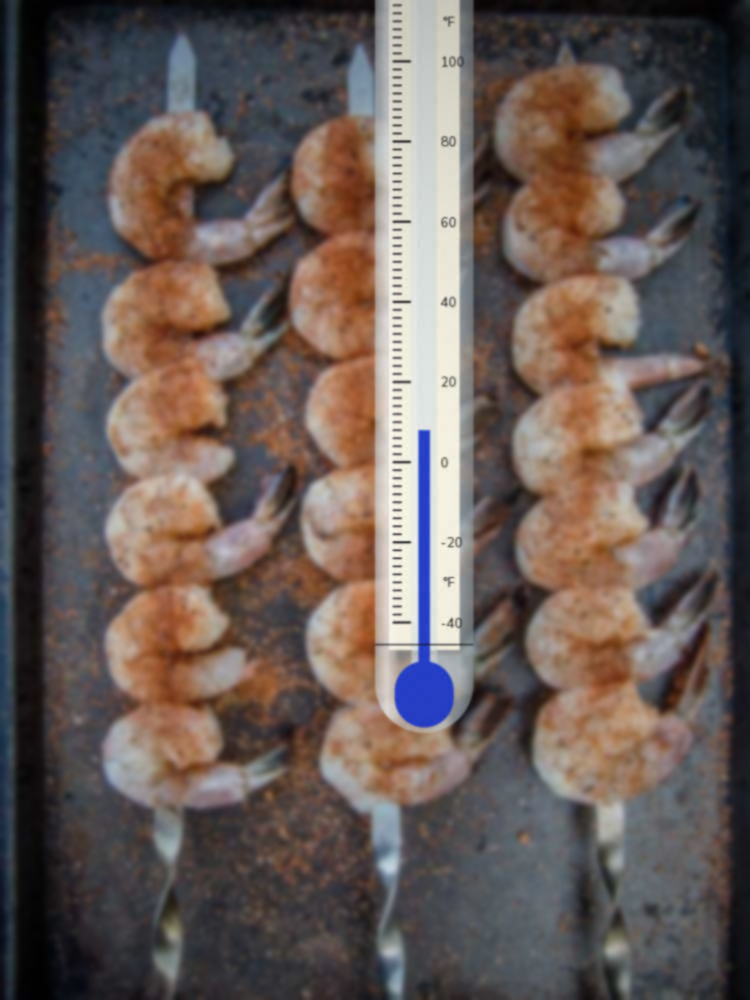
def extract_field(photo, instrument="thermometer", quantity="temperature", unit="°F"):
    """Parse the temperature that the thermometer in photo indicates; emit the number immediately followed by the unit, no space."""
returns 8°F
